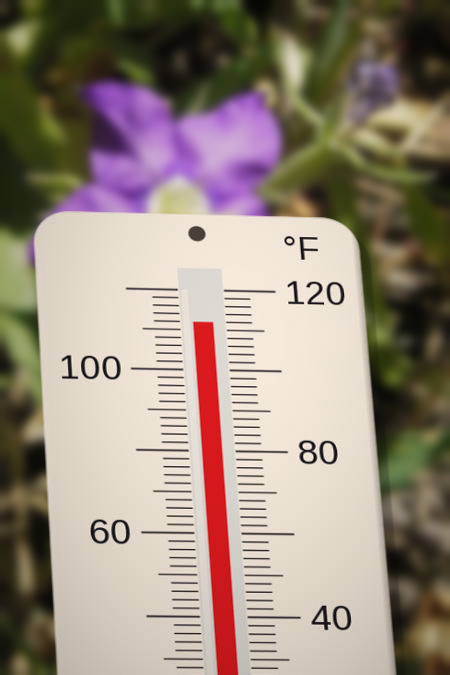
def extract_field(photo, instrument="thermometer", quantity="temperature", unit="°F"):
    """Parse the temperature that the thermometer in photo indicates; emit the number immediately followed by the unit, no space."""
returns 112°F
